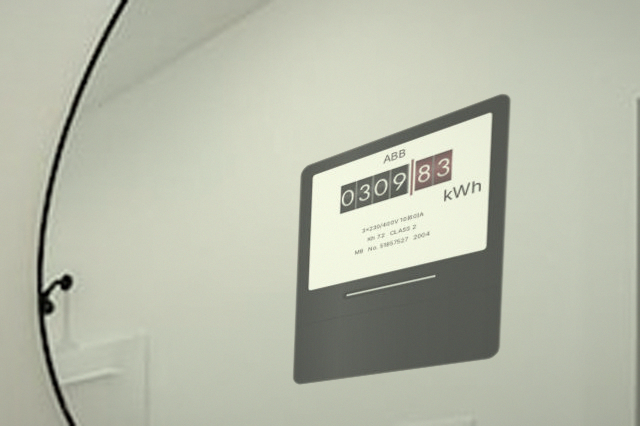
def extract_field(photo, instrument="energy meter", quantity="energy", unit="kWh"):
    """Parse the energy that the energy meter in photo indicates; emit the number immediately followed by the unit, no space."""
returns 309.83kWh
